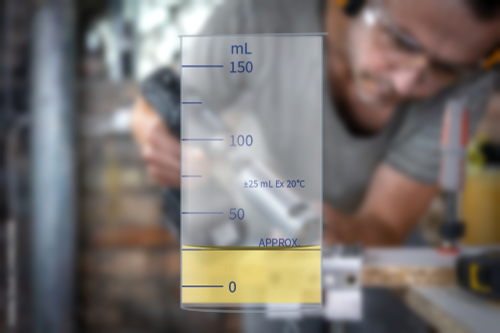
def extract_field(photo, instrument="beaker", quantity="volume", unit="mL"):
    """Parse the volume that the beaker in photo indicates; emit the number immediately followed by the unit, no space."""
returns 25mL
